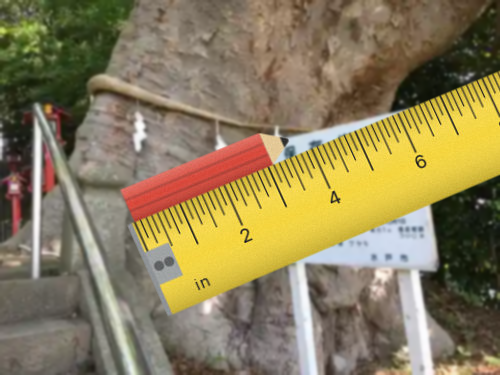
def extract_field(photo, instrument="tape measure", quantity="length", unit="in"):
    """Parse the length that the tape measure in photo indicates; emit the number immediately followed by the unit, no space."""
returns 3.625in
